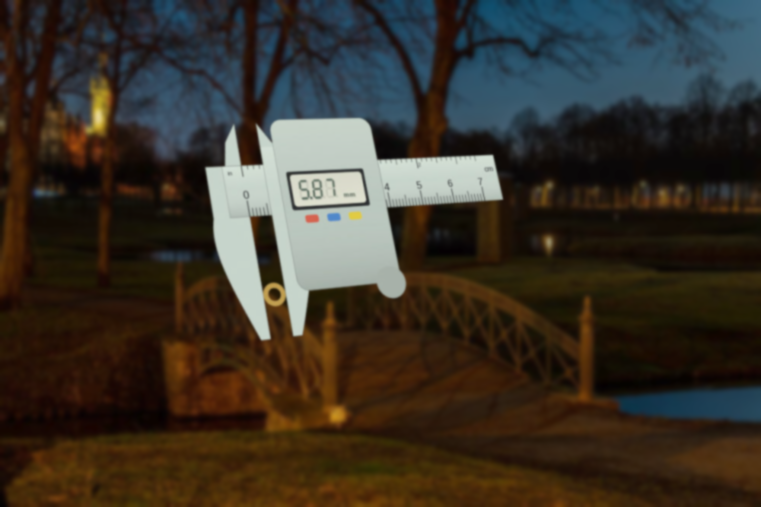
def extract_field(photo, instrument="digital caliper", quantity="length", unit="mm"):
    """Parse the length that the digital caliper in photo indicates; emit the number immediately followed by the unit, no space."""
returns 5.87mm
